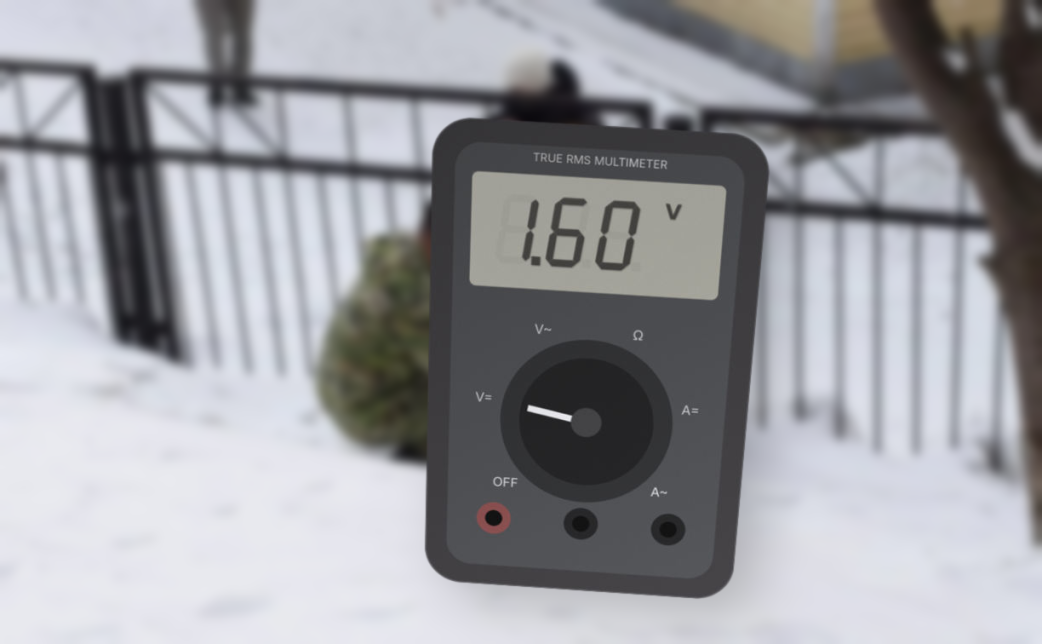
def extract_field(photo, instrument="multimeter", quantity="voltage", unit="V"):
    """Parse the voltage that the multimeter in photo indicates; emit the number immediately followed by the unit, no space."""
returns 1.60V
